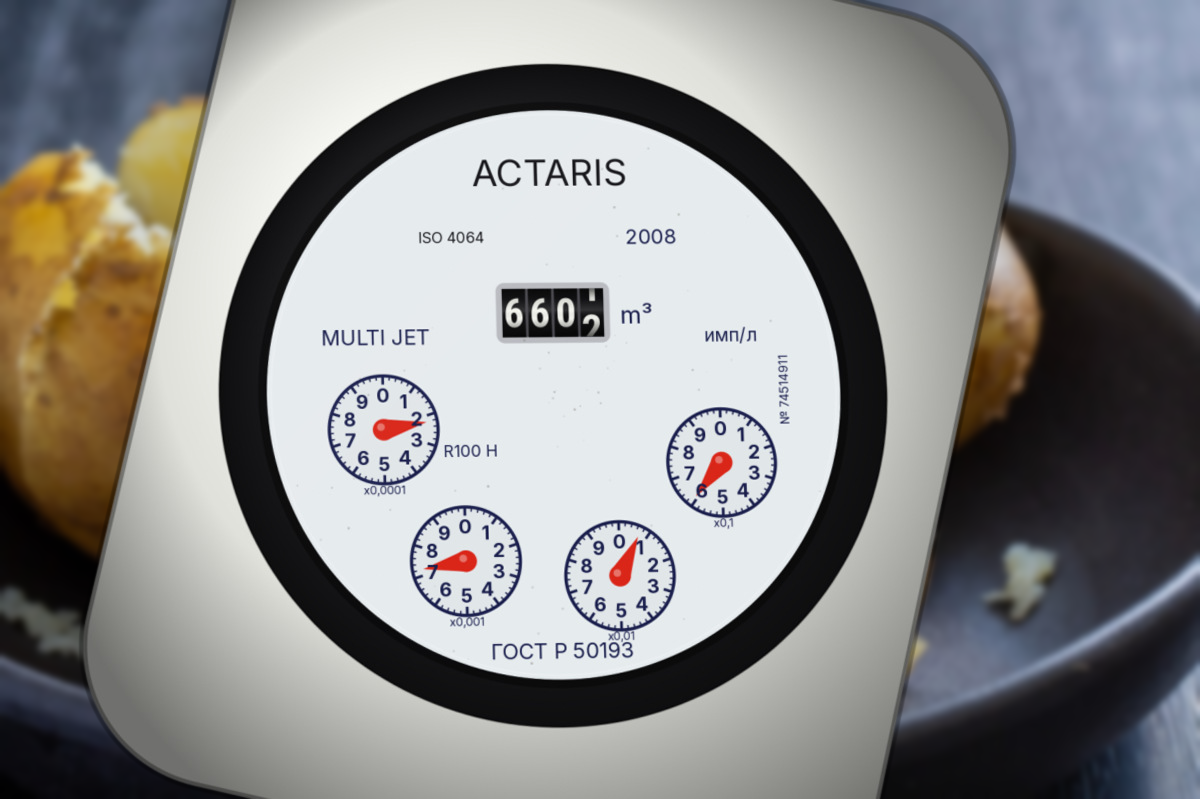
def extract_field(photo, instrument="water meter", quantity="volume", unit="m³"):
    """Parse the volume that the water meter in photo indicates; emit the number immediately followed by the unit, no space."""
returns 6601.6072m³
